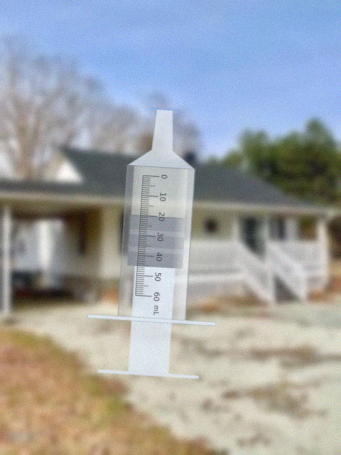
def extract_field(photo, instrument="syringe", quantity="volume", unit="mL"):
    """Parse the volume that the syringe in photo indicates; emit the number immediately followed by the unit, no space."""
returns 20mL
